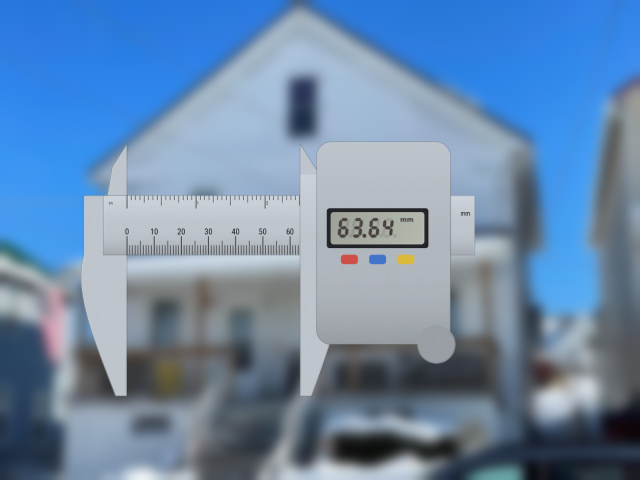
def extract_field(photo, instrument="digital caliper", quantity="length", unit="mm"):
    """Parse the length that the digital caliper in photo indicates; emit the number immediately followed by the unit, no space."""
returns 63.64mm
